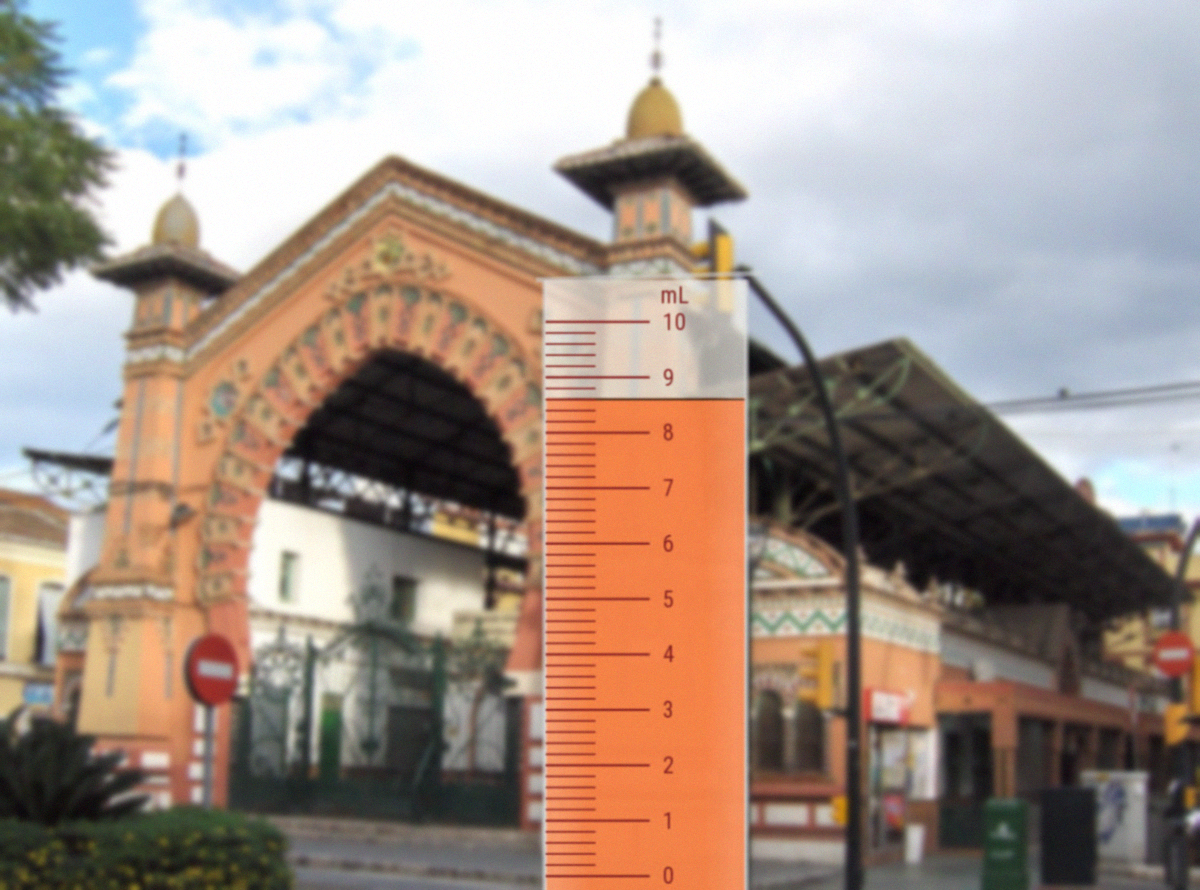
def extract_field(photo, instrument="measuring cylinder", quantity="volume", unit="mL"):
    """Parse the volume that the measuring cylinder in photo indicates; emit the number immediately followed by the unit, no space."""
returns 8.6mL
